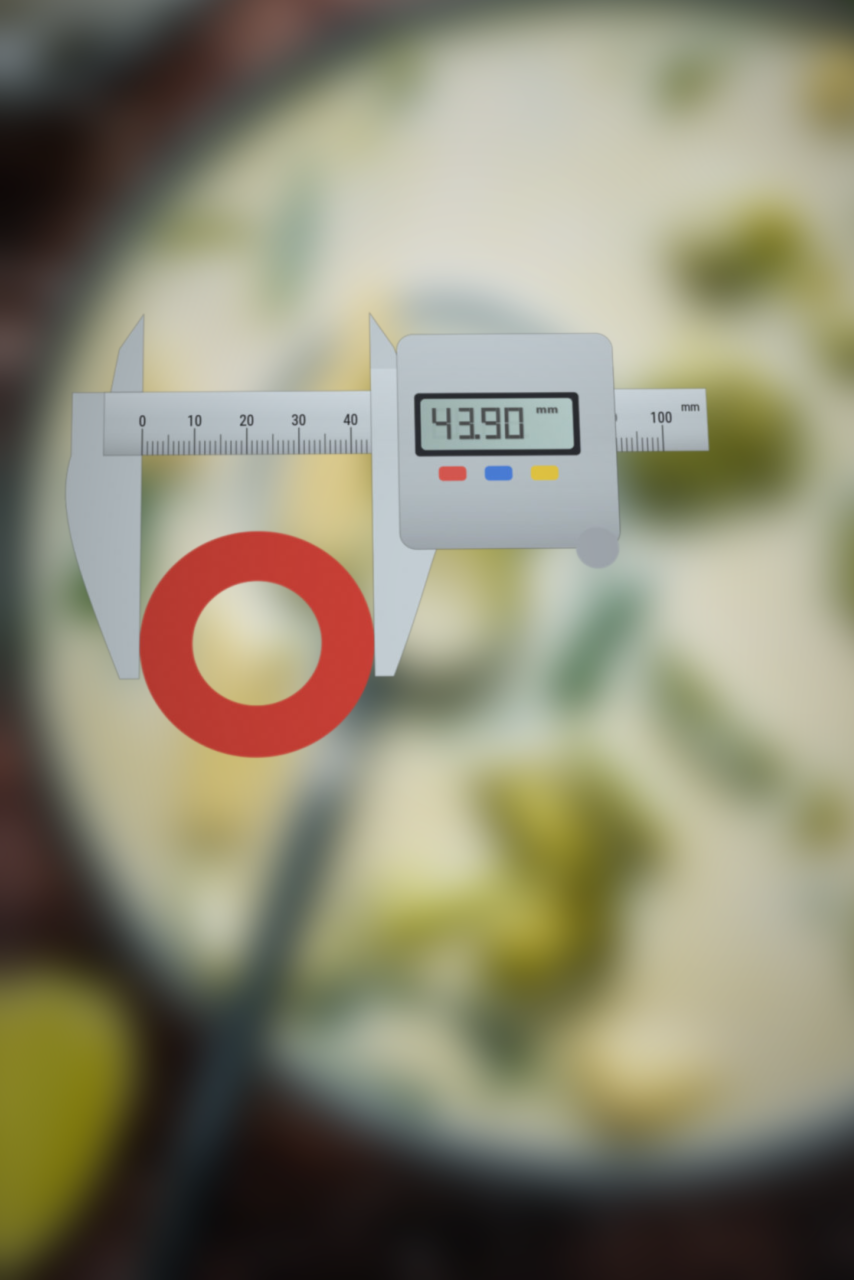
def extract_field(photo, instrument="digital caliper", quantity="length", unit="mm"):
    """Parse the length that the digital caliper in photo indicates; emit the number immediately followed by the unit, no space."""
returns 43.90mm
